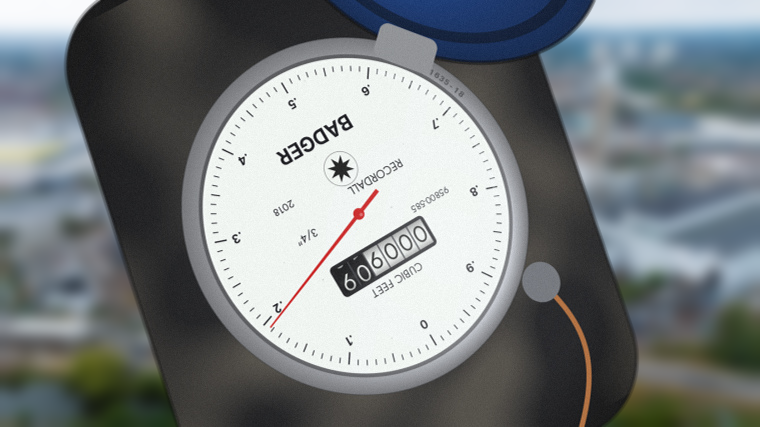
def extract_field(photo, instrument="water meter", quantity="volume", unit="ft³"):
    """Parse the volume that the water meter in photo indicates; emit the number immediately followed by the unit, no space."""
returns 909.19ft³
